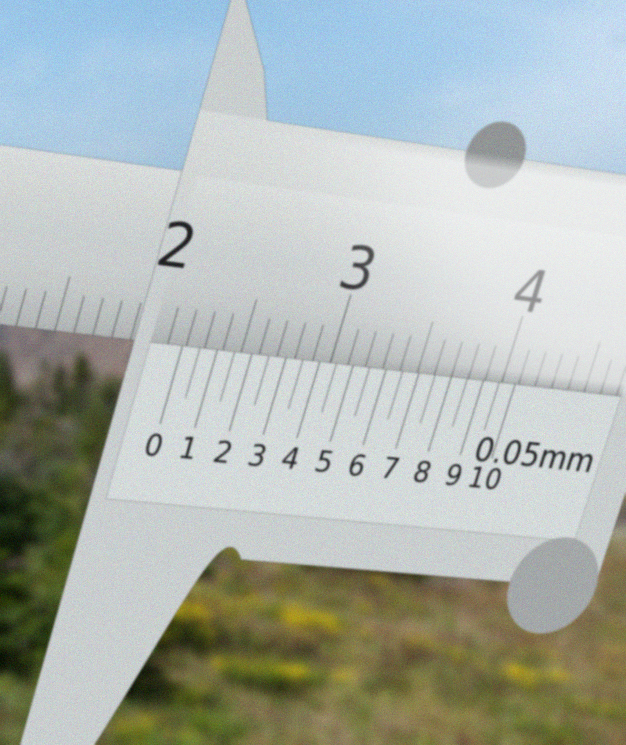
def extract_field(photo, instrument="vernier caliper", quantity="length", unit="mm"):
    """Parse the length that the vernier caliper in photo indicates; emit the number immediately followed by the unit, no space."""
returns 21.8mm
